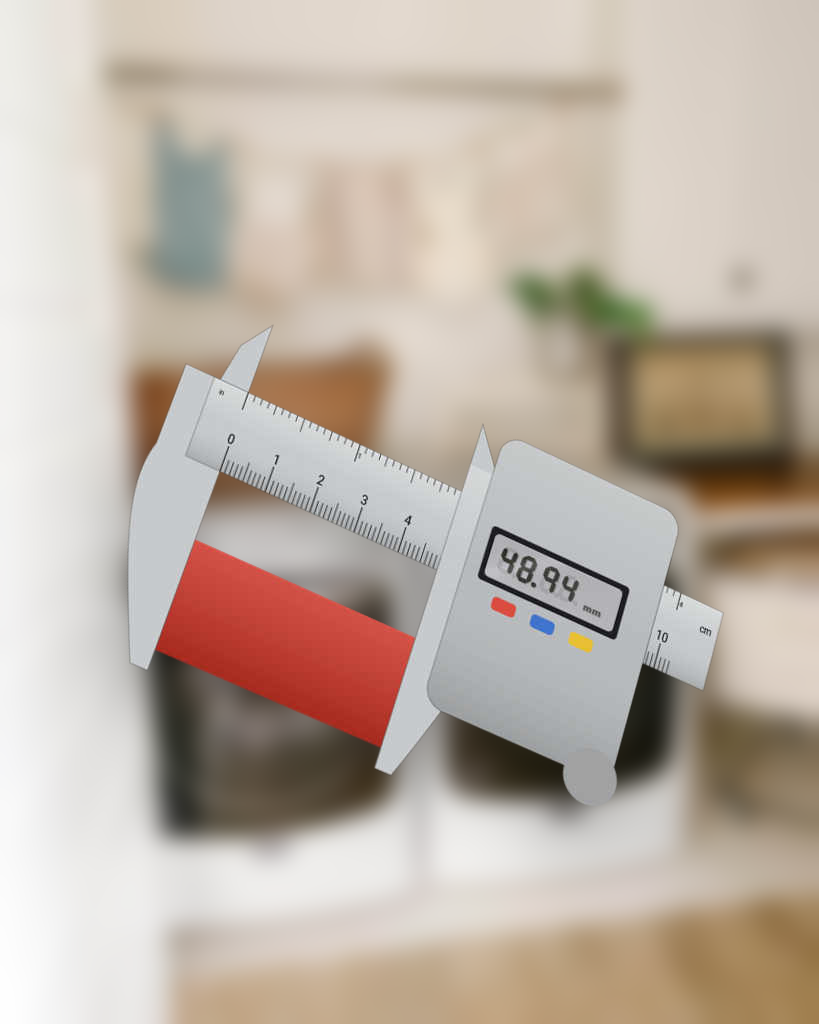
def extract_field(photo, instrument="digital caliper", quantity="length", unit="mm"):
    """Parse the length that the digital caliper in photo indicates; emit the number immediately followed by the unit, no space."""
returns 48.94mm
